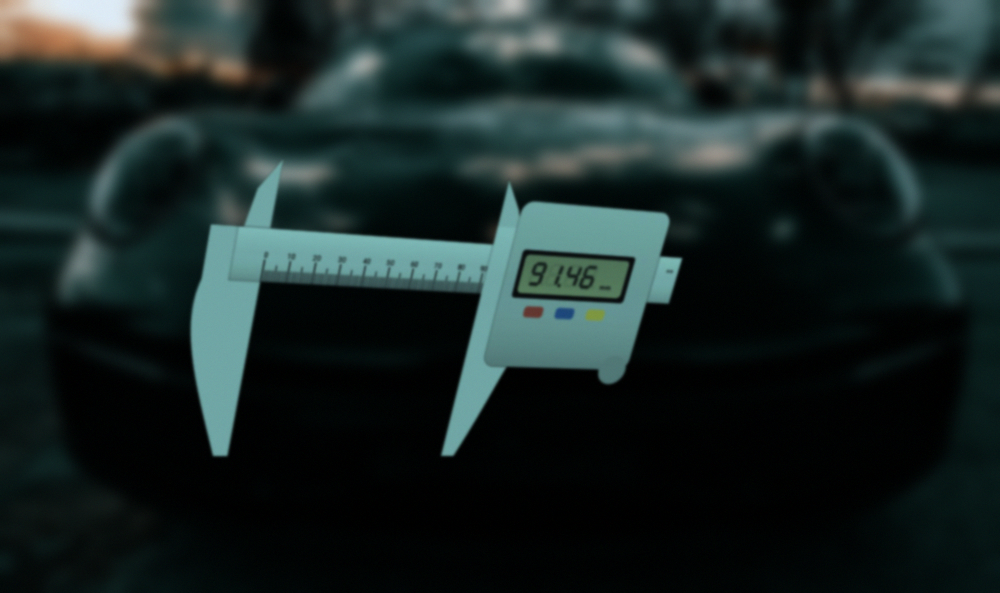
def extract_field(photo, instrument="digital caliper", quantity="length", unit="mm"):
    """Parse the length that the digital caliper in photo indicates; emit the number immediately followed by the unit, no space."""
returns 91.46mm
